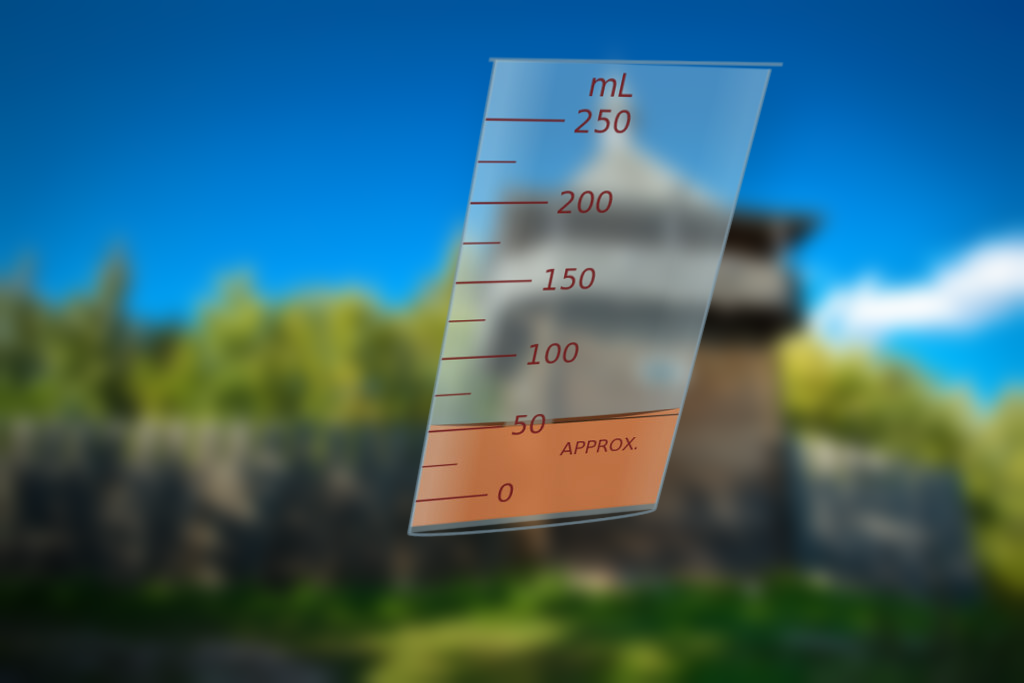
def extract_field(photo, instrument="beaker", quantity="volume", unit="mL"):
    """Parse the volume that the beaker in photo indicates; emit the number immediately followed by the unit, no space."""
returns 50mL
